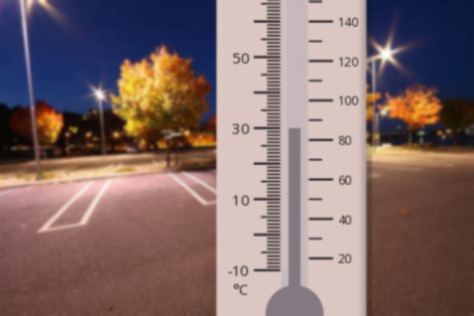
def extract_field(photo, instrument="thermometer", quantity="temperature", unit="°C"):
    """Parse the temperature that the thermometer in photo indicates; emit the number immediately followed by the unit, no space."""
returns 30°C
